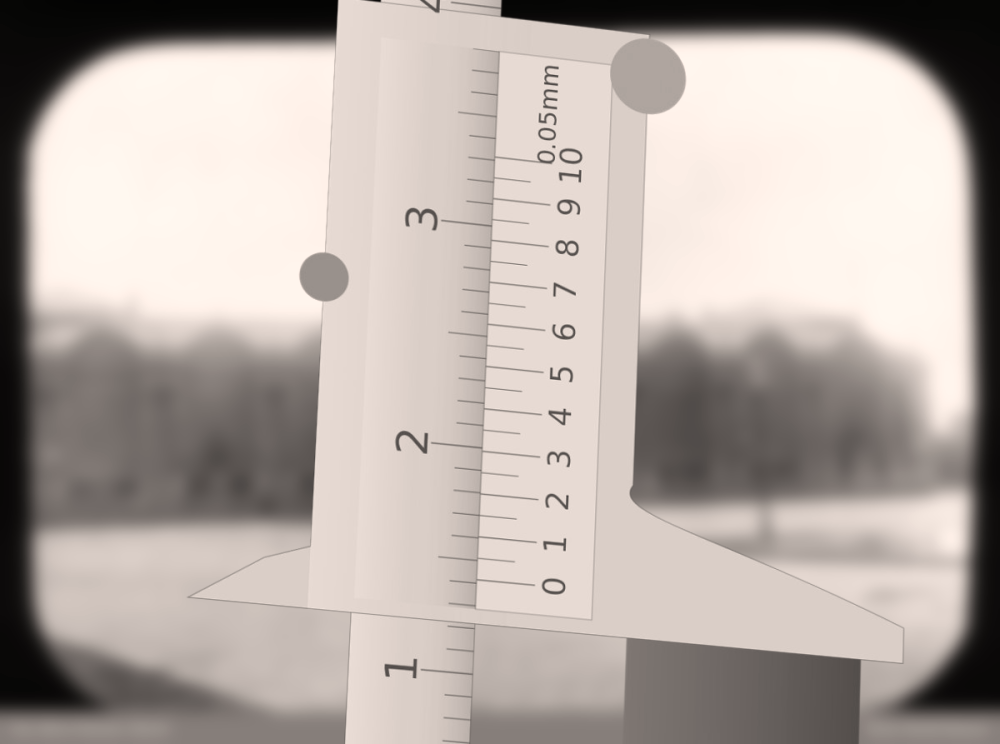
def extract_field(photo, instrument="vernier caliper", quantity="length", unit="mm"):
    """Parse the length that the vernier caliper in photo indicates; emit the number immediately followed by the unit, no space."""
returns 14.15mm
